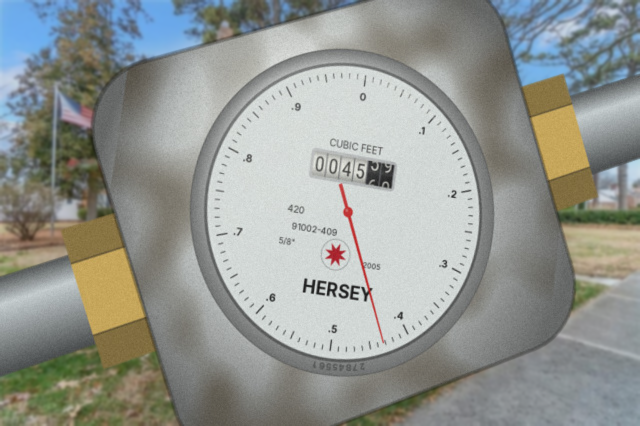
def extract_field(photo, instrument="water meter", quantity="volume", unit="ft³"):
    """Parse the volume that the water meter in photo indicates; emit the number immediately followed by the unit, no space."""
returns 4559.43ft³
